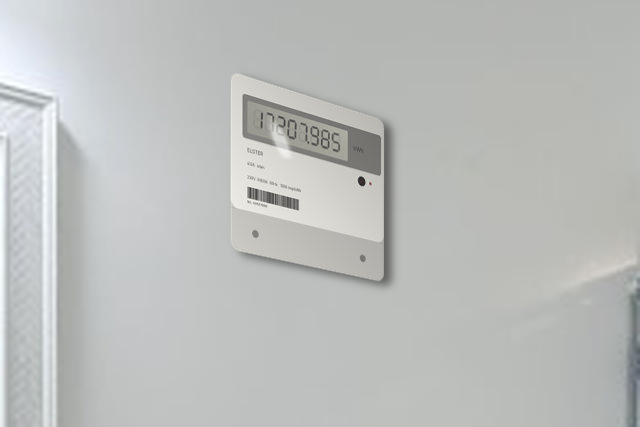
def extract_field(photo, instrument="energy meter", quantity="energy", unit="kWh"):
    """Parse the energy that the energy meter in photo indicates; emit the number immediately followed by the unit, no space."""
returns 17207.985kWh
